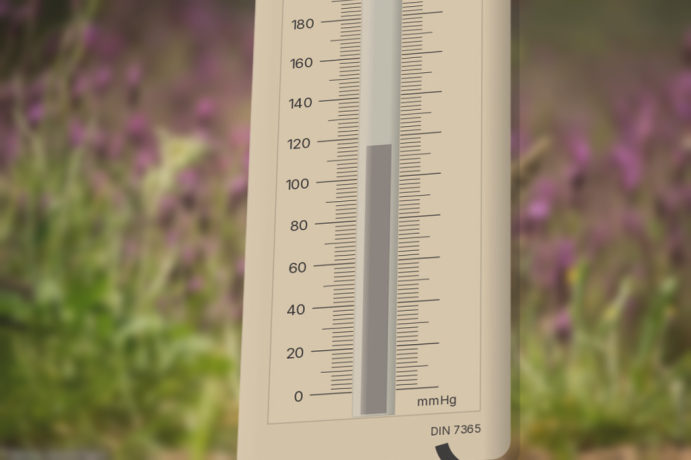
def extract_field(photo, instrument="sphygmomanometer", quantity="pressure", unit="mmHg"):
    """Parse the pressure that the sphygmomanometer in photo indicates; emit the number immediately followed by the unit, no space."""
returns 116mmHg
